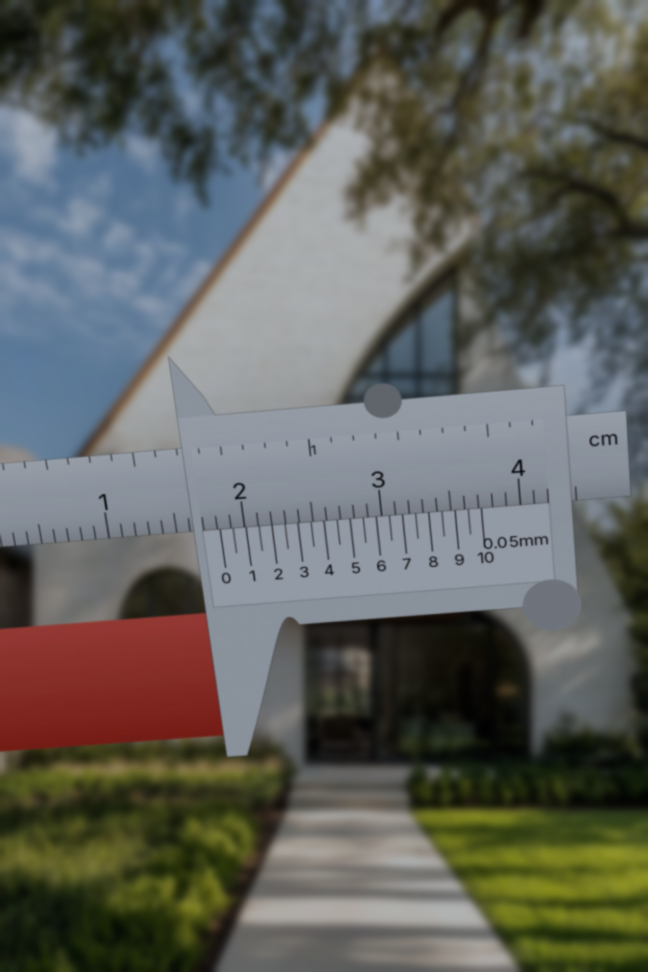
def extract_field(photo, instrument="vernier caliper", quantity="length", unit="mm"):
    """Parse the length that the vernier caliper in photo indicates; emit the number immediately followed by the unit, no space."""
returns 18.2mm
